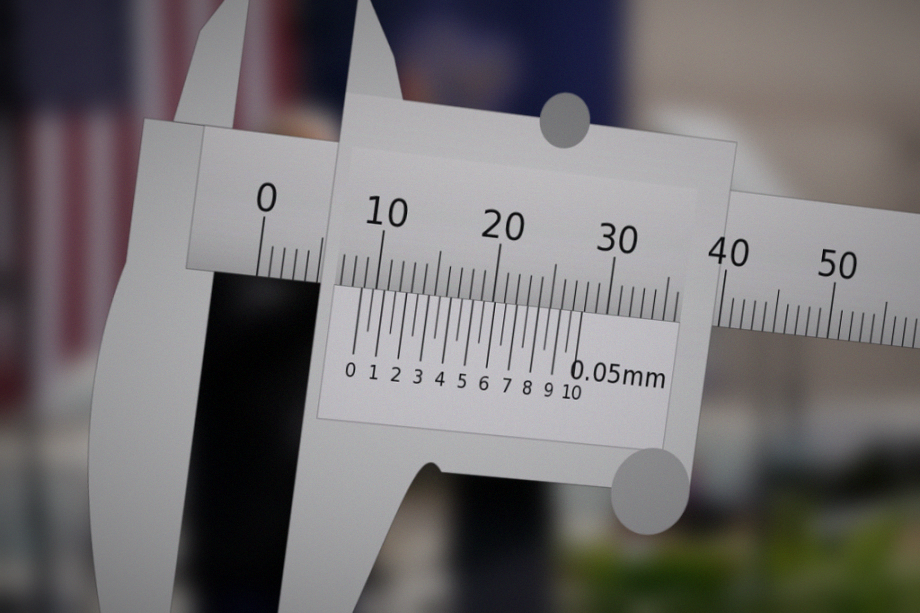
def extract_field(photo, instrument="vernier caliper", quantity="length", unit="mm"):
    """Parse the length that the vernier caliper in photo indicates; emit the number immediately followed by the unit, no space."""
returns 8.8mm
